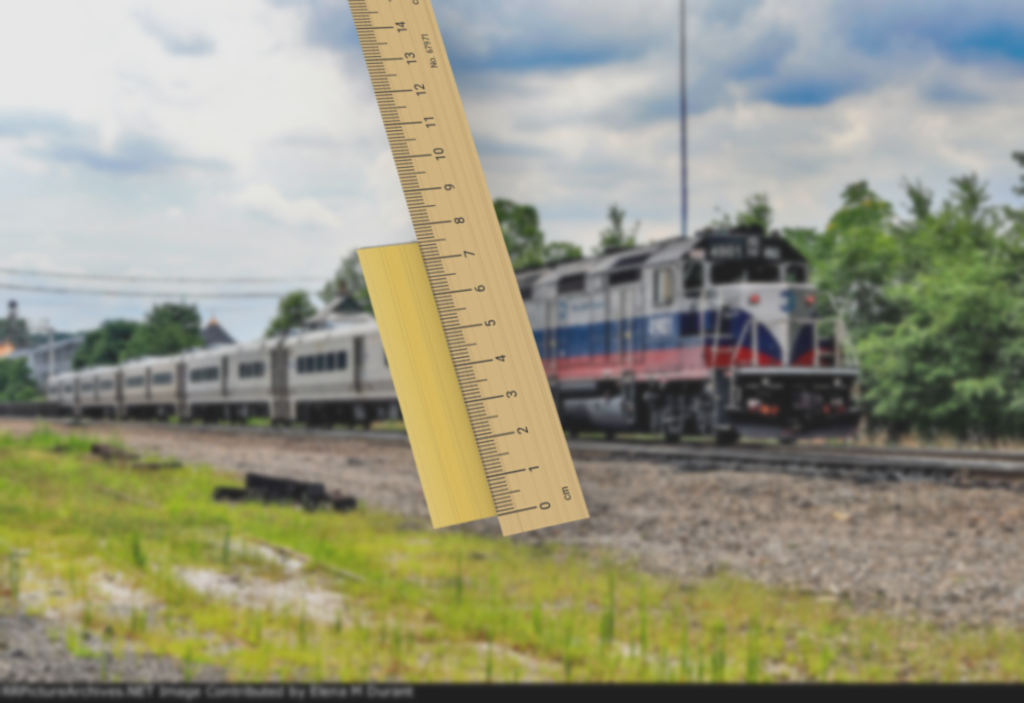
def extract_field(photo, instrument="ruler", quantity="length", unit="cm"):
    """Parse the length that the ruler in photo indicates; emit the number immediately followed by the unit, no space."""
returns 7.5cm
